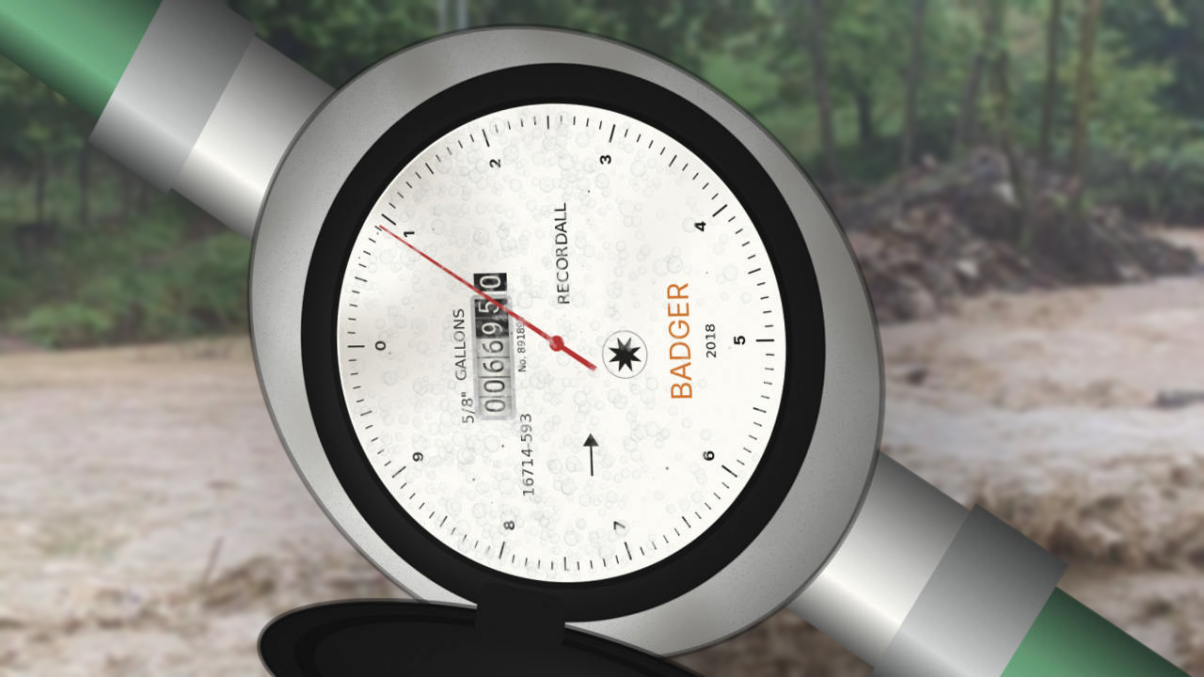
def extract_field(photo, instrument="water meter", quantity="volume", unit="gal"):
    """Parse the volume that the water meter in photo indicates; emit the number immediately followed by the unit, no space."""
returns 66950.9gal
